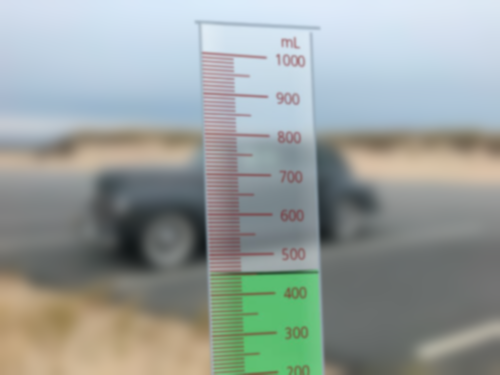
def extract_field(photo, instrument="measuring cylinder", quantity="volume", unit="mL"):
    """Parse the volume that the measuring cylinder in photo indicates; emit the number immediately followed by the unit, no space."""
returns 450mL
